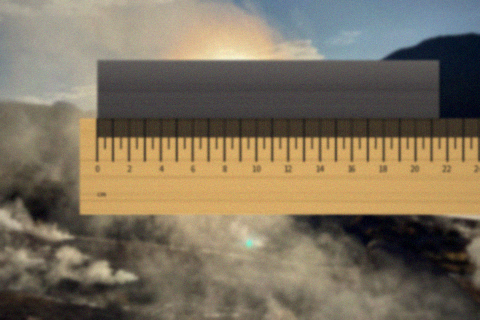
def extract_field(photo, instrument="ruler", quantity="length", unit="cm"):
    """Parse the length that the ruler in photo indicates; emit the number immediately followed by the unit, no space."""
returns 21.5cm
